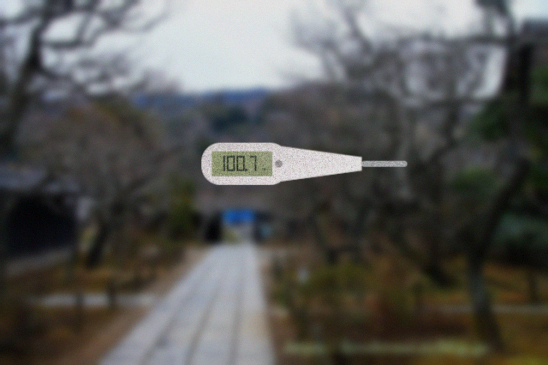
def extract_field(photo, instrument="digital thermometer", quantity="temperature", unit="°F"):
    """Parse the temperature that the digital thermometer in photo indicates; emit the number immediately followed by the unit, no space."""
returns 100.7°F
